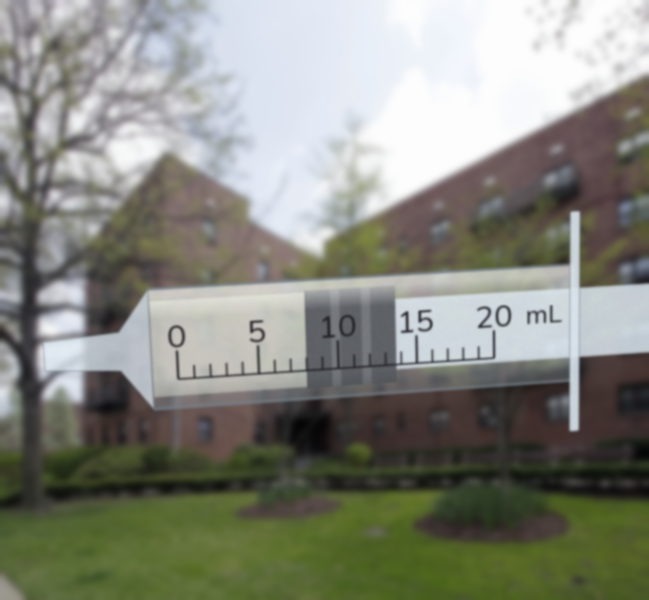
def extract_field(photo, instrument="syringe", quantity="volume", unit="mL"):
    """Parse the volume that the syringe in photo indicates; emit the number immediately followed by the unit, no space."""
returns 8mL
